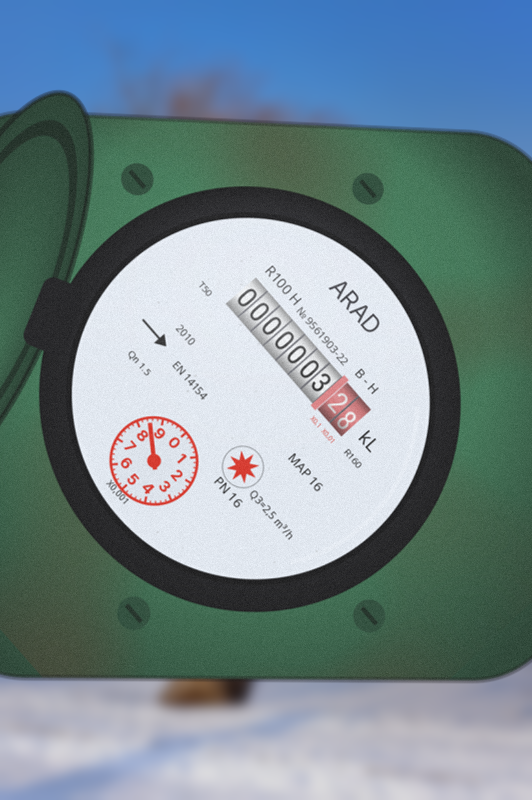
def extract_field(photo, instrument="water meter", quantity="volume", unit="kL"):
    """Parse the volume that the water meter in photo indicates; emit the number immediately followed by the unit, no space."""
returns 3.278kL
